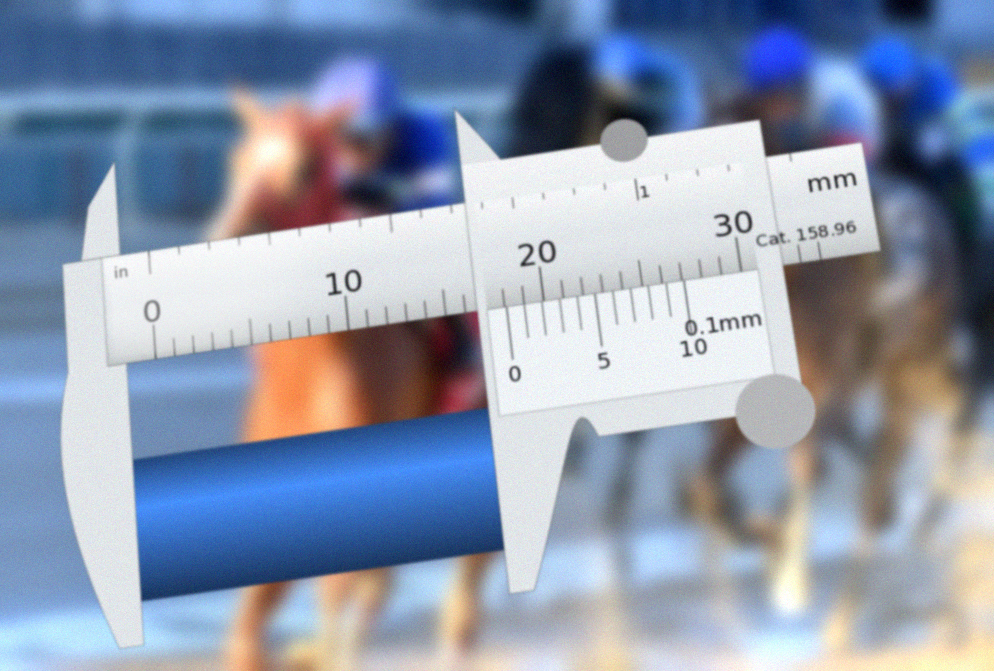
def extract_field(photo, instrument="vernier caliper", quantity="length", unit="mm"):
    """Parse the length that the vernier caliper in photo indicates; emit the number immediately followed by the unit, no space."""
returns 18.1mm
